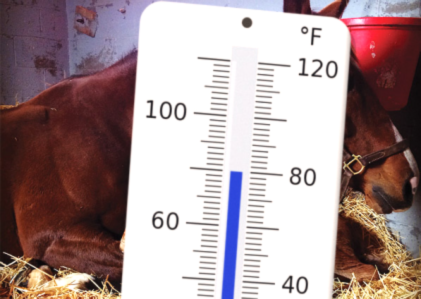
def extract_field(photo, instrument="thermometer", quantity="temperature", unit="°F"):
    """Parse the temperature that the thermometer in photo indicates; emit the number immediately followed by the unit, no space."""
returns 80°F
